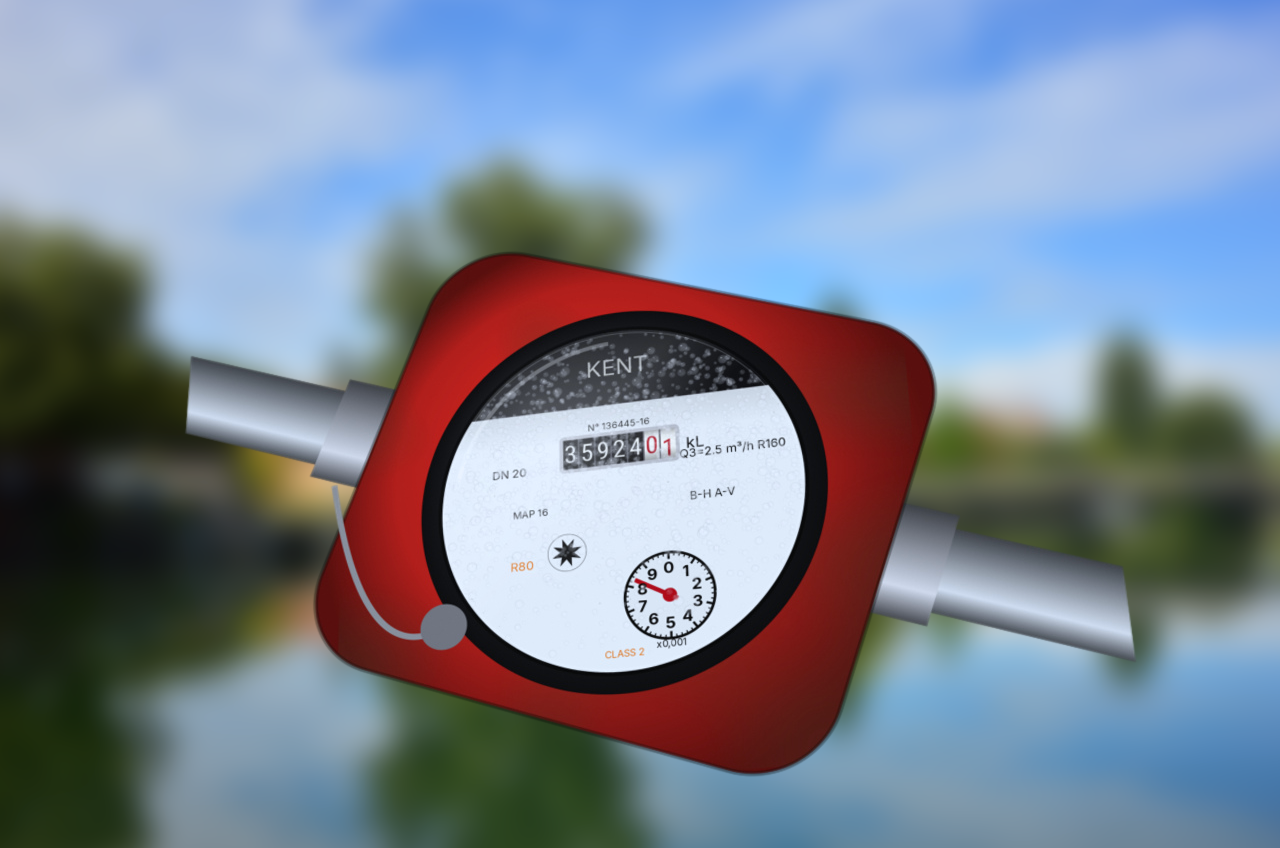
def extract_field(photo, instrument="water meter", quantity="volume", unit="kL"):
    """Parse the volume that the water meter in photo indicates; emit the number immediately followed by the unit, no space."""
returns 35924.008kL
